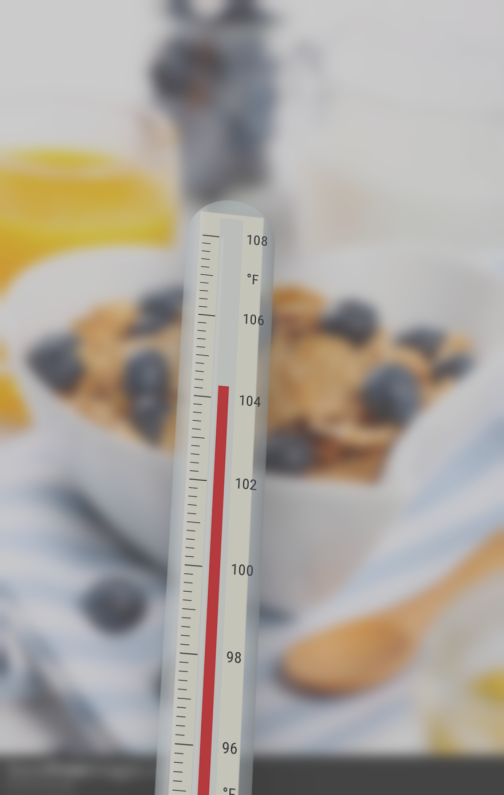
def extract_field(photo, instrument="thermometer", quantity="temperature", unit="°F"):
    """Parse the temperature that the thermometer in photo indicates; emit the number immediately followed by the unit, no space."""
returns 104.3°F
